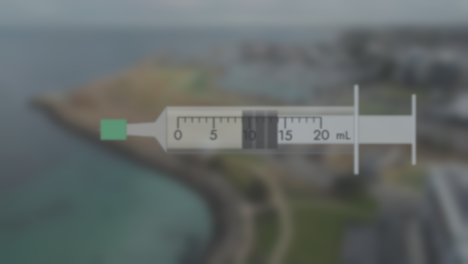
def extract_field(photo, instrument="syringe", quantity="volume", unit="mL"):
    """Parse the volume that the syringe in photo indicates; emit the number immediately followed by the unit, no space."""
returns 9mL
